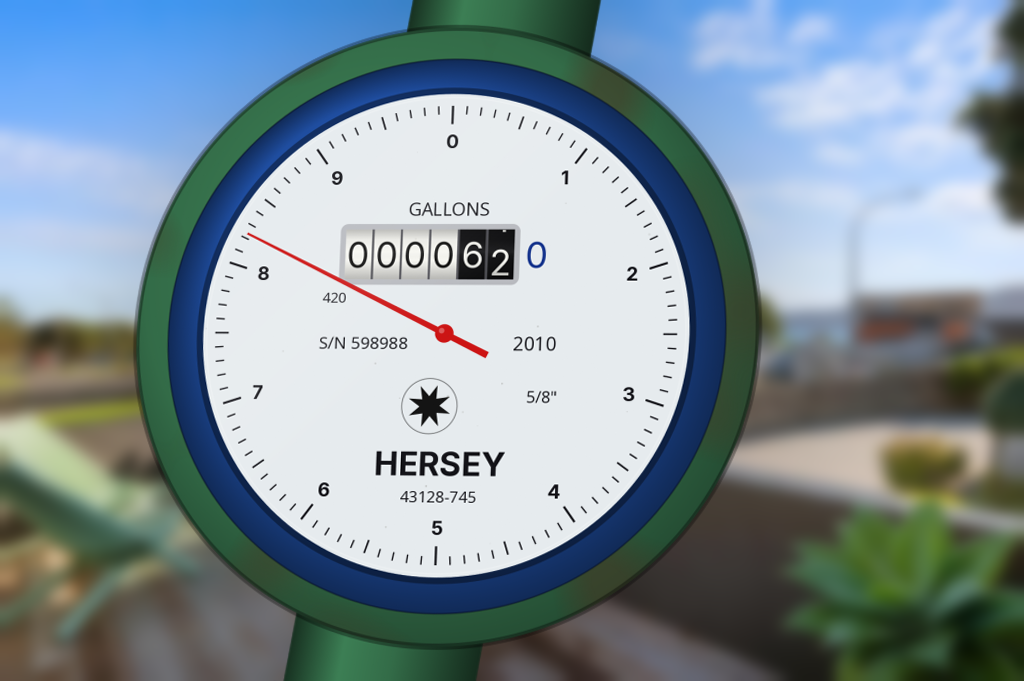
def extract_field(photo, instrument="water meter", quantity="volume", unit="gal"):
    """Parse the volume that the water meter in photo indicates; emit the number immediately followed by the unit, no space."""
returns 618.2gal
